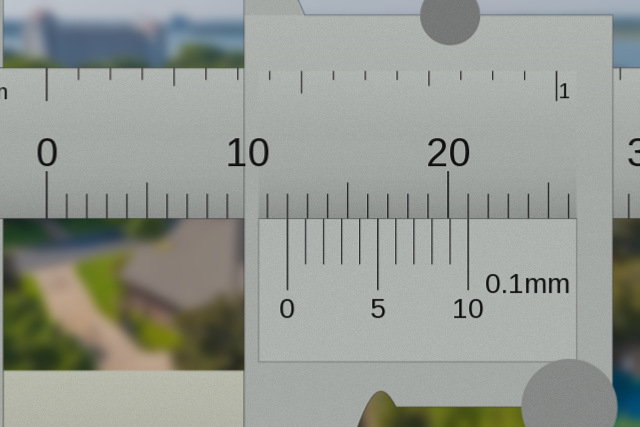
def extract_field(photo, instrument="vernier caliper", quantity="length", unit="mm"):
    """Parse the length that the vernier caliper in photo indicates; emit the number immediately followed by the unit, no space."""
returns 12.0mm
